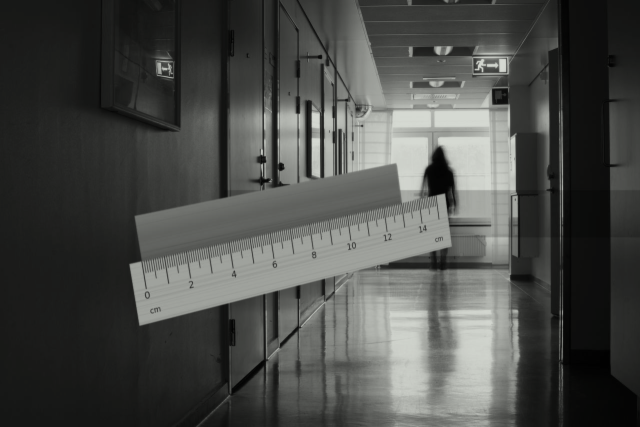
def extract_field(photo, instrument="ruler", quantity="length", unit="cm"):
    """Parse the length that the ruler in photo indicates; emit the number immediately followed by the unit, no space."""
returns 13cm
